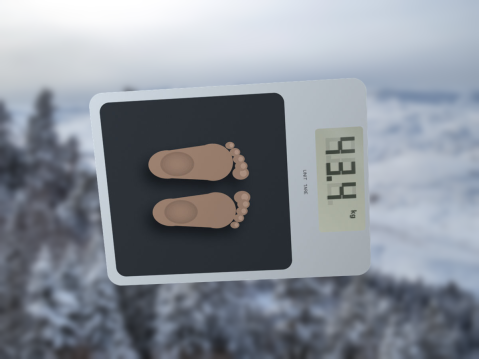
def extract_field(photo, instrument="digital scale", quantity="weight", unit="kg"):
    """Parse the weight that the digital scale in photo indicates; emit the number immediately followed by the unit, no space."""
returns 43.4kg
